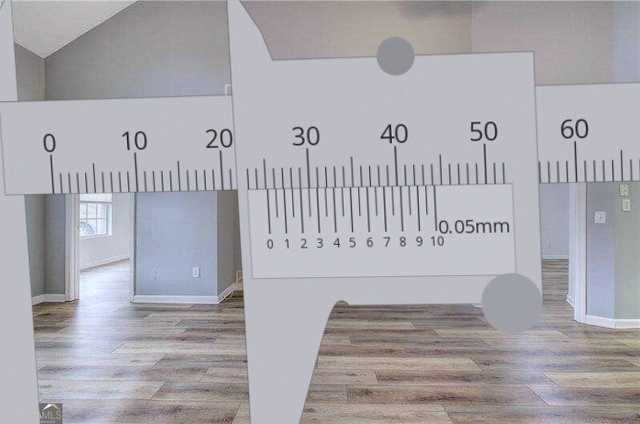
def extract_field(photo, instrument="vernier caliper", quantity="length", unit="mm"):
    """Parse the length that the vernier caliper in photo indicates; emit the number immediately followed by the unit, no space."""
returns 25.2mm
